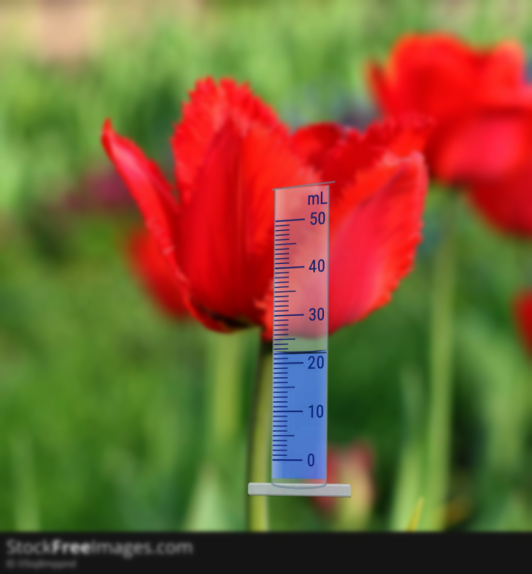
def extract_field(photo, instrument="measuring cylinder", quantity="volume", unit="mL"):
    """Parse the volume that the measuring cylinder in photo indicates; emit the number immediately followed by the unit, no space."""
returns 22mL
